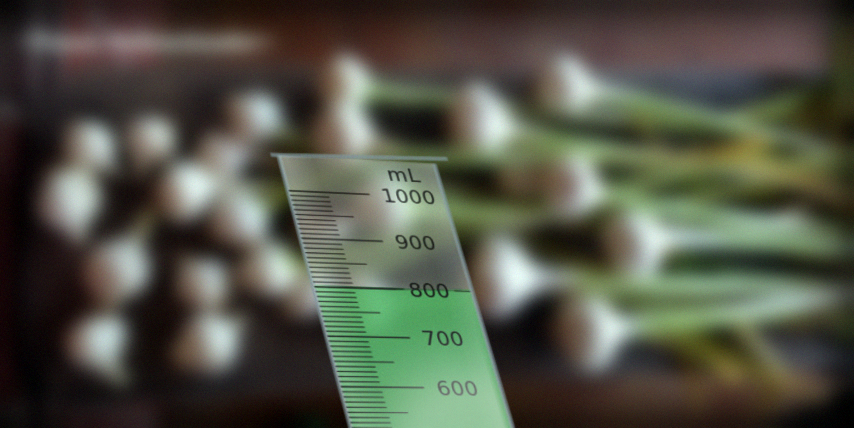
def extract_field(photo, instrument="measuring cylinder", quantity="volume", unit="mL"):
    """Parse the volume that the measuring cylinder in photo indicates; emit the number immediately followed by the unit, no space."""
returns 800mL
